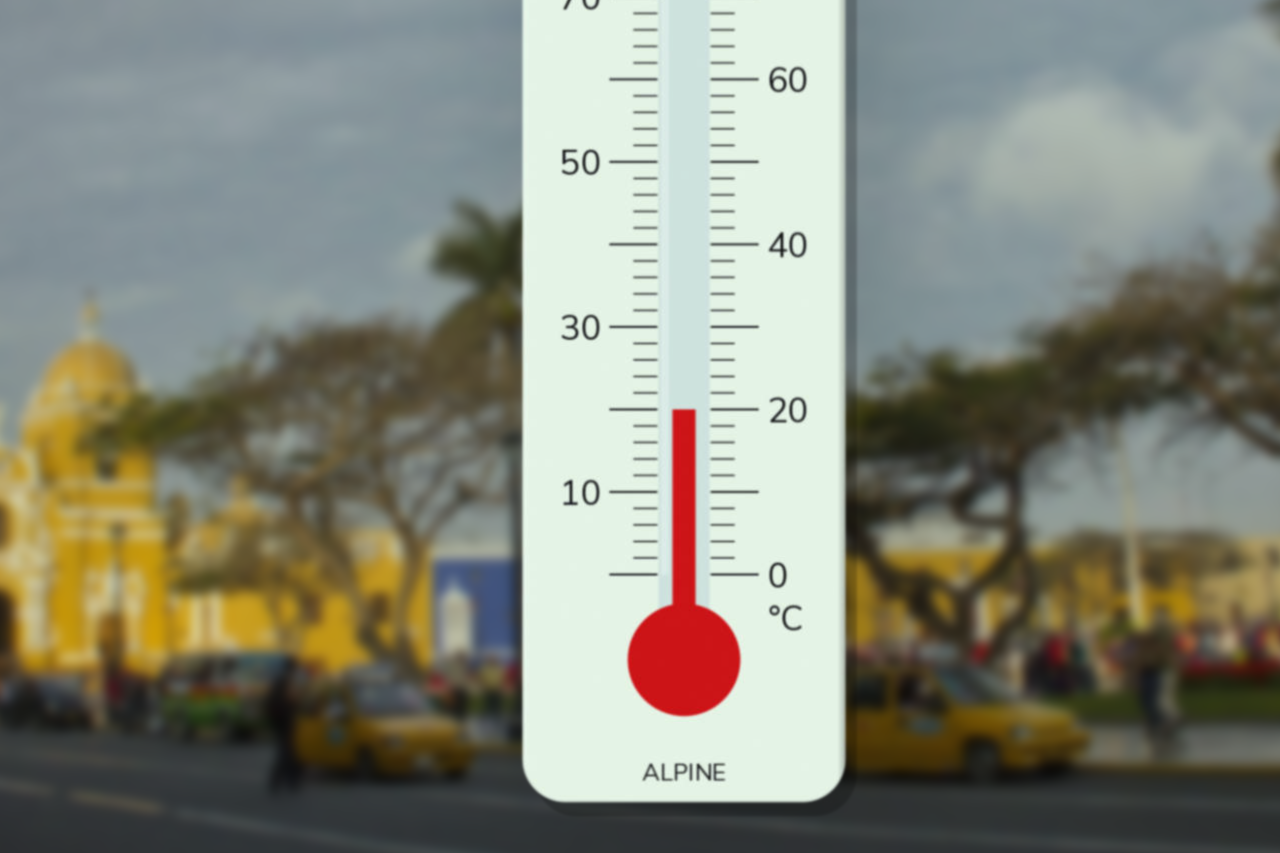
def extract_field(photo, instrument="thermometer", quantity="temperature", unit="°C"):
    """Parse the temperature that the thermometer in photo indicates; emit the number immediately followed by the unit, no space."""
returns 20°C
